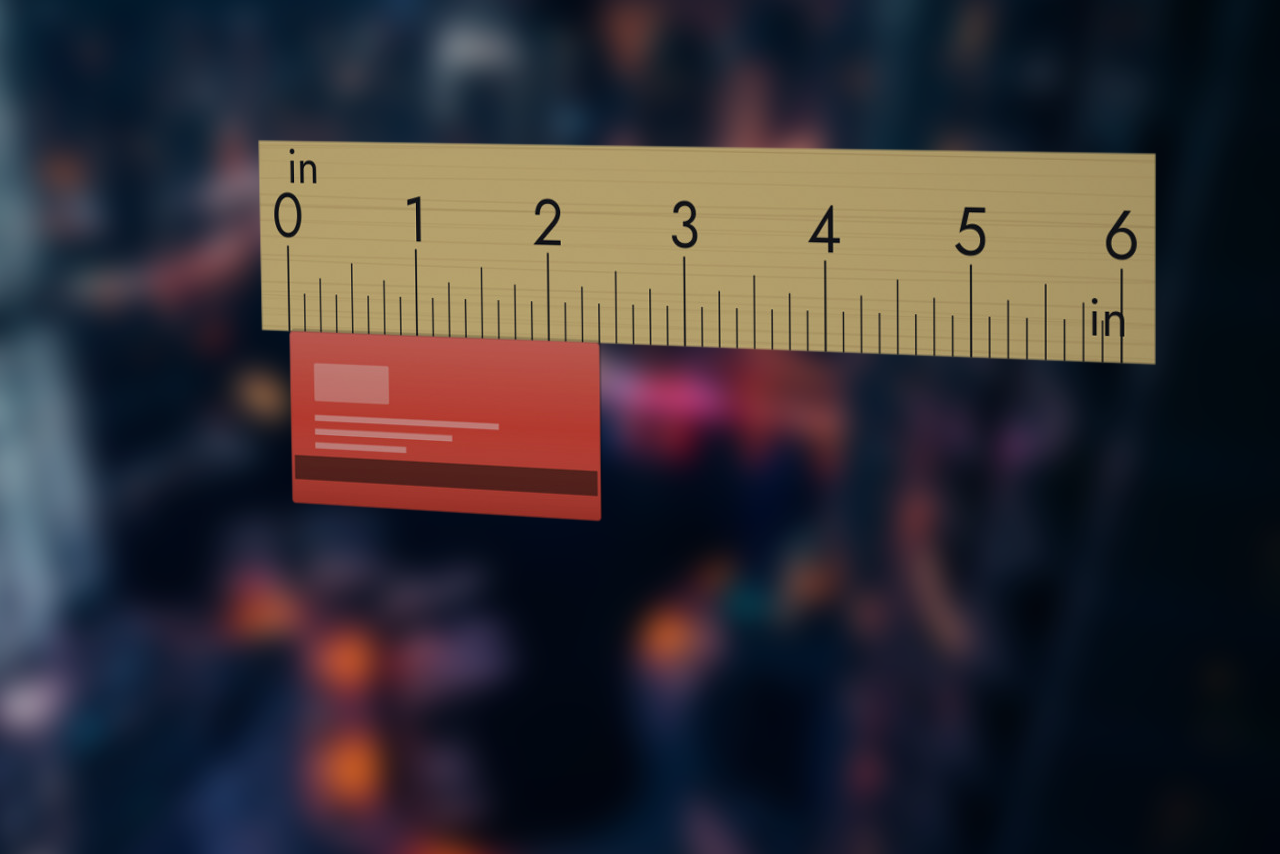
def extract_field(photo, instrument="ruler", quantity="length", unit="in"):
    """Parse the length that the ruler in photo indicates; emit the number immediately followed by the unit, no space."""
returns 2.375in
